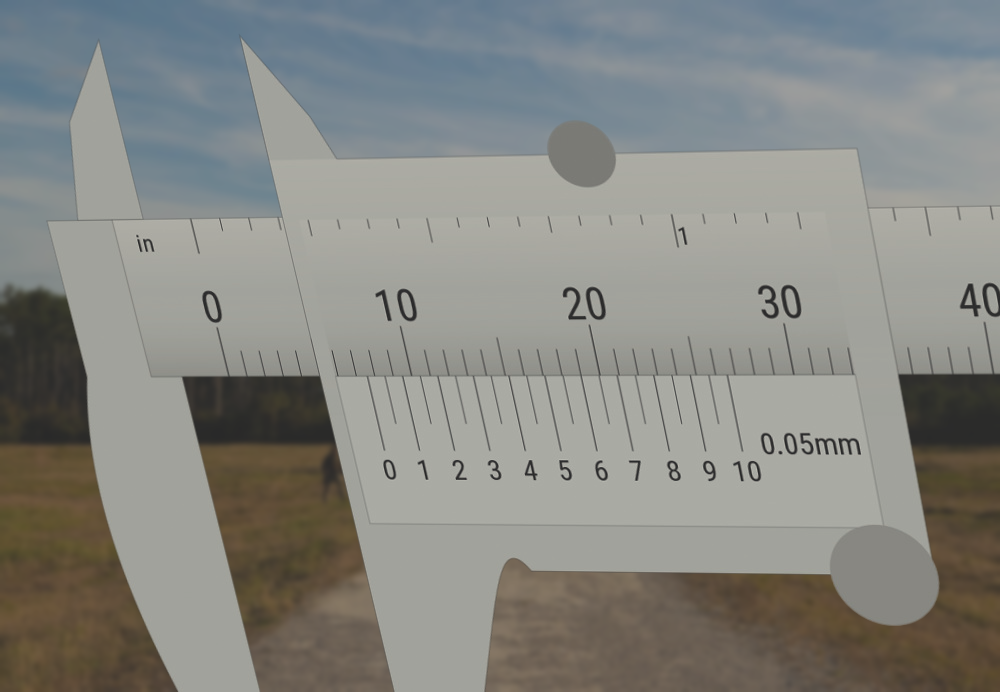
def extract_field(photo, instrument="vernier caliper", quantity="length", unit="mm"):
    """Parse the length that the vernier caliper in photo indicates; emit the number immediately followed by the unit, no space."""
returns 7.6mm
